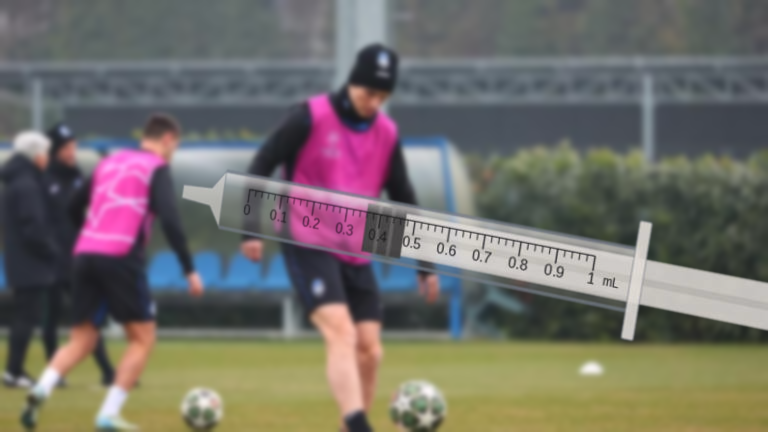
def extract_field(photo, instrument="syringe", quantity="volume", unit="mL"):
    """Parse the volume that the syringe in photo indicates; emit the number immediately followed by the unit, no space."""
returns 0.36mL
